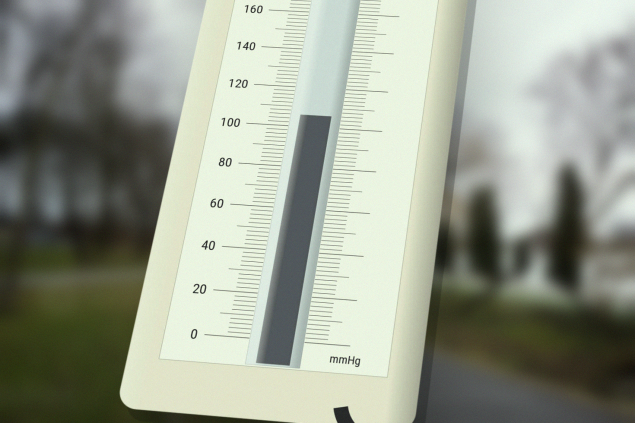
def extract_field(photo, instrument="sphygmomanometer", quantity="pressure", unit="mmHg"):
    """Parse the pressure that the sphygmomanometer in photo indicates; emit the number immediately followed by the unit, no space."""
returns 106mmHg
